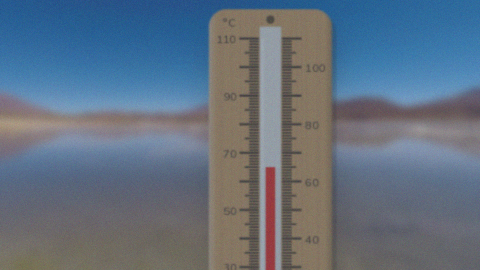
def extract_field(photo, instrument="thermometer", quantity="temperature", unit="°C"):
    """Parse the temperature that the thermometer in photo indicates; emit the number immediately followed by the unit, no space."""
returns 65°C
